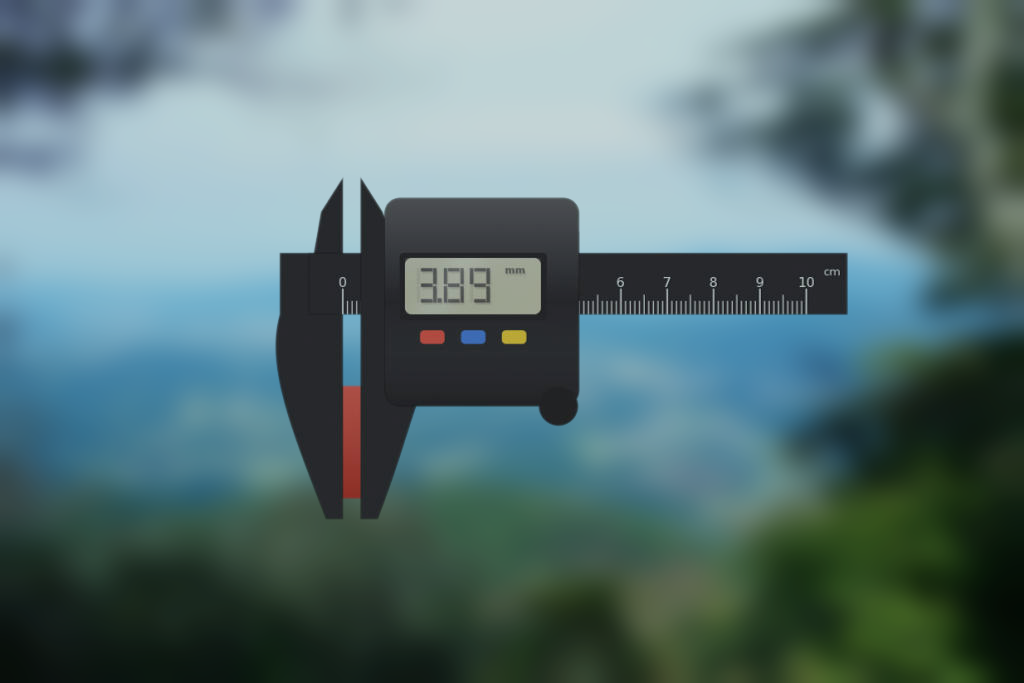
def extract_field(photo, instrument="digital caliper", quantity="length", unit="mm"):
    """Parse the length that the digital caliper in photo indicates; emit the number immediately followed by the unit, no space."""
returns 3.89mm
